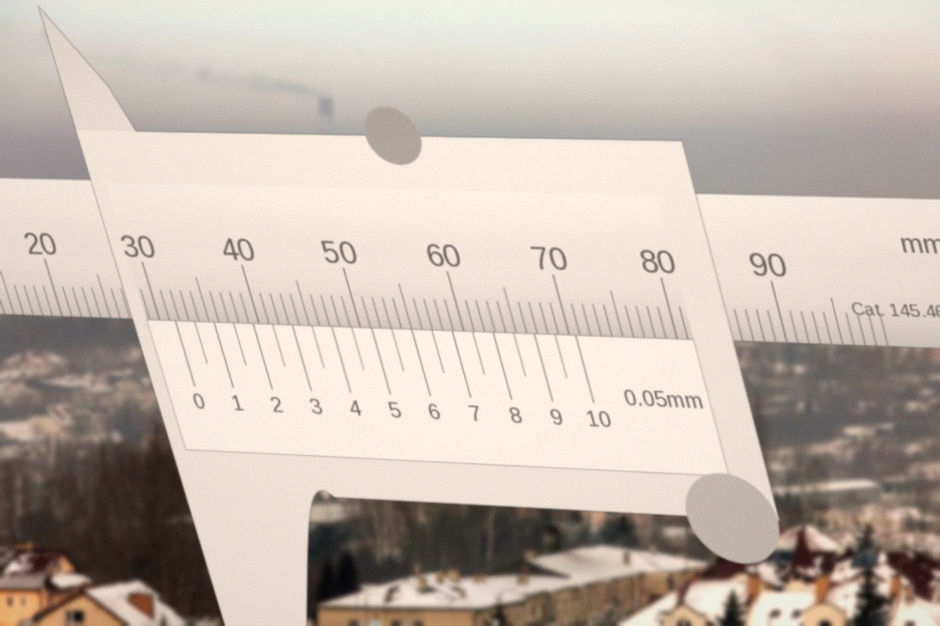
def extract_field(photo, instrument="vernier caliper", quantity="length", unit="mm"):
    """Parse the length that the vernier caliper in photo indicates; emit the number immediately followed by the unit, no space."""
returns 31.6mm
